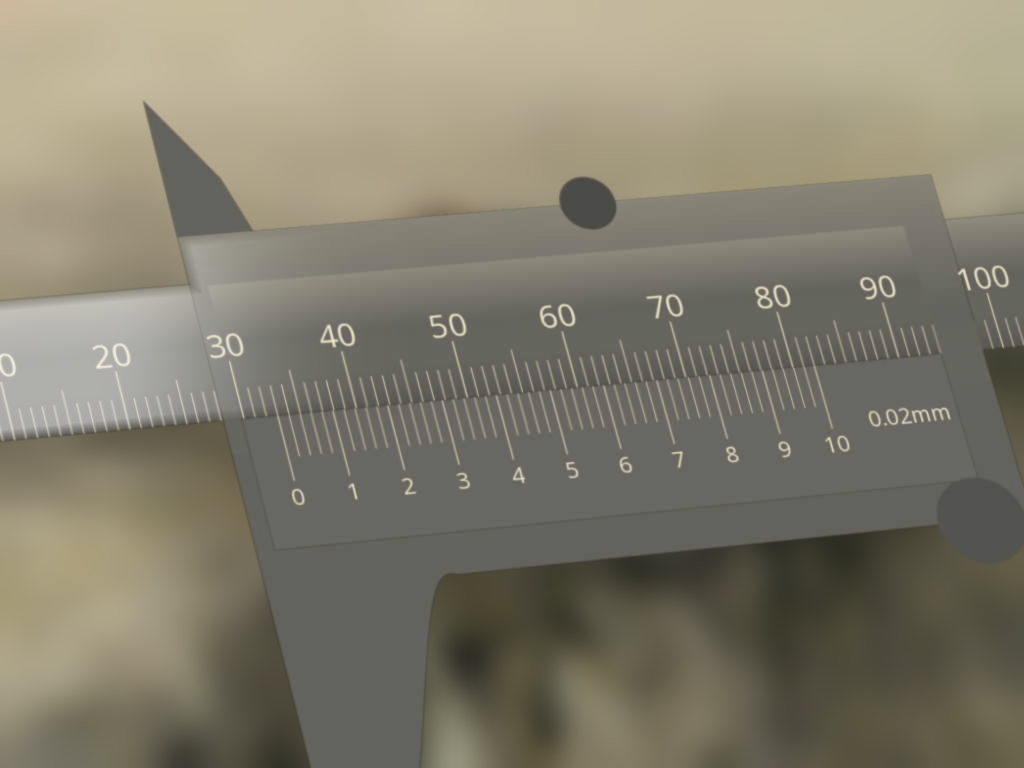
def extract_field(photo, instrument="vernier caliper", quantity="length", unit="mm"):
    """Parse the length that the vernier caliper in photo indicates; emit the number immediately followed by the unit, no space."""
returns 33.0mm
